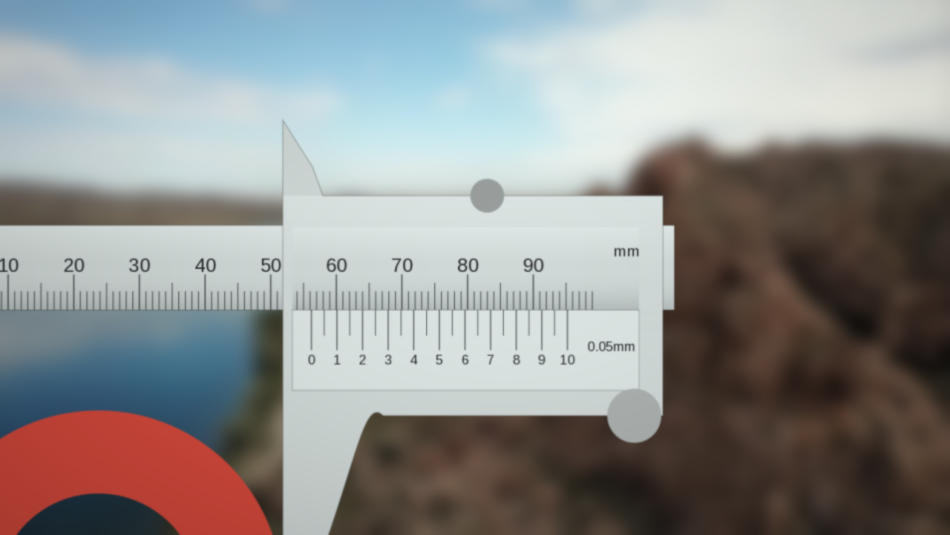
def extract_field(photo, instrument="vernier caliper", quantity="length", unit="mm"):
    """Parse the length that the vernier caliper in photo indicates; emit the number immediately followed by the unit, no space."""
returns 56.2mm
